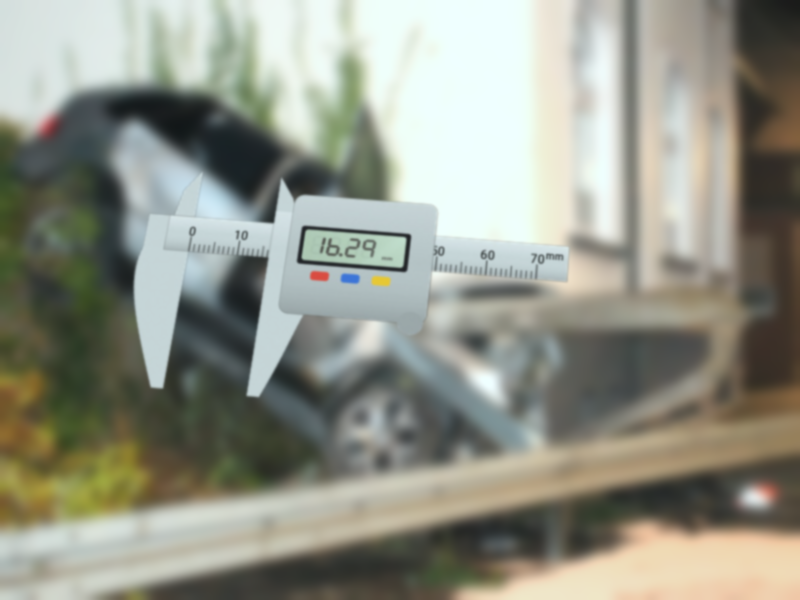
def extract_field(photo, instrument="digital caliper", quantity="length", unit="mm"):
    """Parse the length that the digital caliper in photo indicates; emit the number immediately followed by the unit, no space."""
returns 16.29mm
